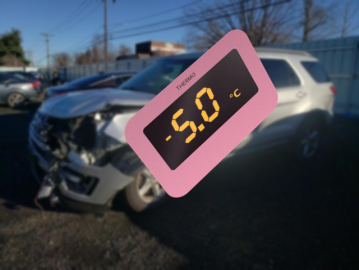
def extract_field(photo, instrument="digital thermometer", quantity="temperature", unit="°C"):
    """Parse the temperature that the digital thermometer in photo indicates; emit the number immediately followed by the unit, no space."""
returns -5.0°C
